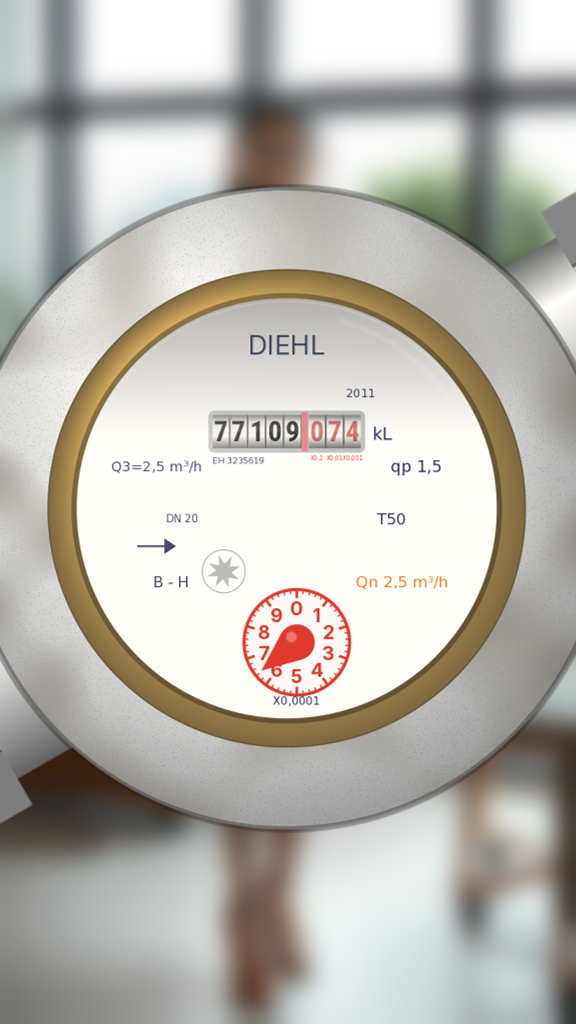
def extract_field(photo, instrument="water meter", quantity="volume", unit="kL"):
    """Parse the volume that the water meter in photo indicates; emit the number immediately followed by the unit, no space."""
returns 77109.0746kL
